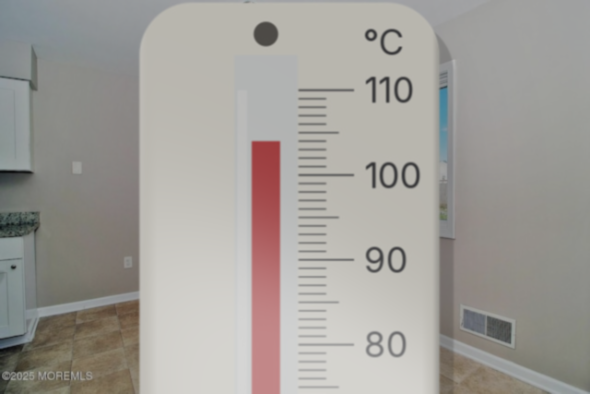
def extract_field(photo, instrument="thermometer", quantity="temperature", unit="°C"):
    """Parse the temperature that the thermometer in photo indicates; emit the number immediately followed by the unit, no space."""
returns 104°C
